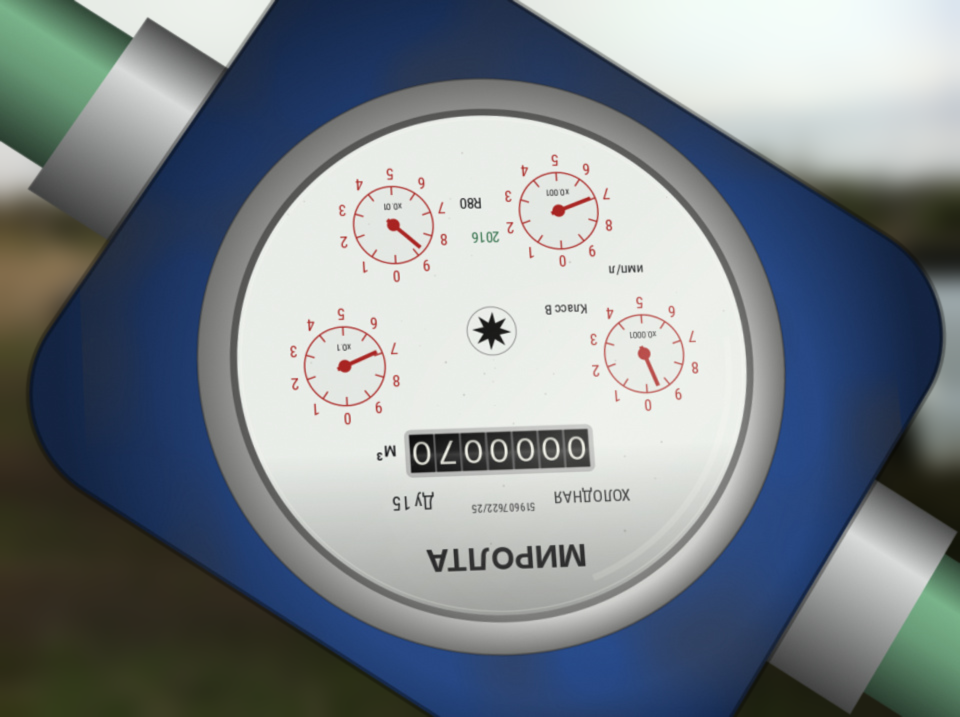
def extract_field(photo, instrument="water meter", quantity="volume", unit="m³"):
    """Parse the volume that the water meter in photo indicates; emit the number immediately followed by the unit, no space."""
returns 70.6869m³
